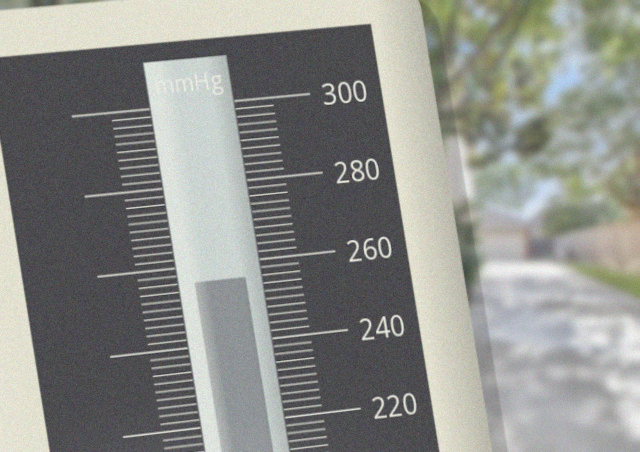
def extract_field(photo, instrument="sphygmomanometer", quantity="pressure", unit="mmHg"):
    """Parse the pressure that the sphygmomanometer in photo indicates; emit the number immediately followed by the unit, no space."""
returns 256mmHg
